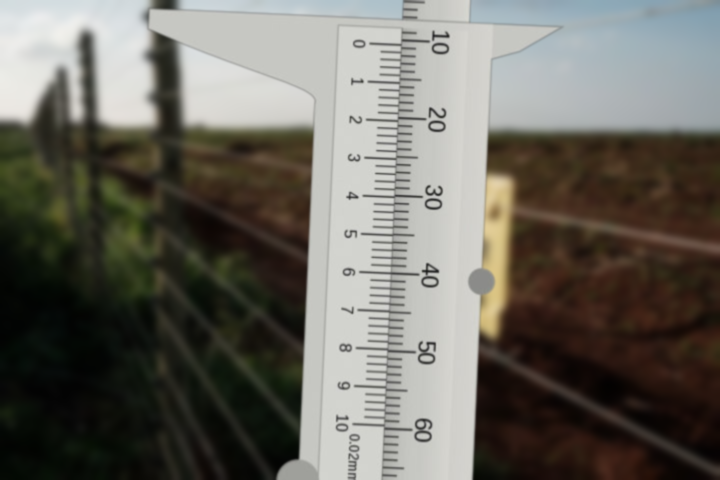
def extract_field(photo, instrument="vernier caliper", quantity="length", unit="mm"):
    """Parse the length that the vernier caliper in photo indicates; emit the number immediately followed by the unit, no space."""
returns 10.6mm
